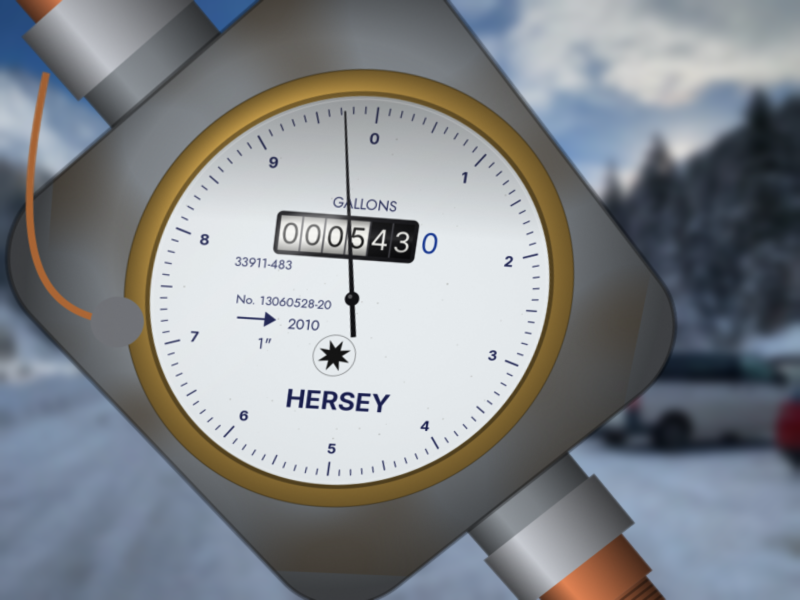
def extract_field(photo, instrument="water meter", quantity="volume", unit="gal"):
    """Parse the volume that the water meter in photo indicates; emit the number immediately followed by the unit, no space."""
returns 5429.7gal
